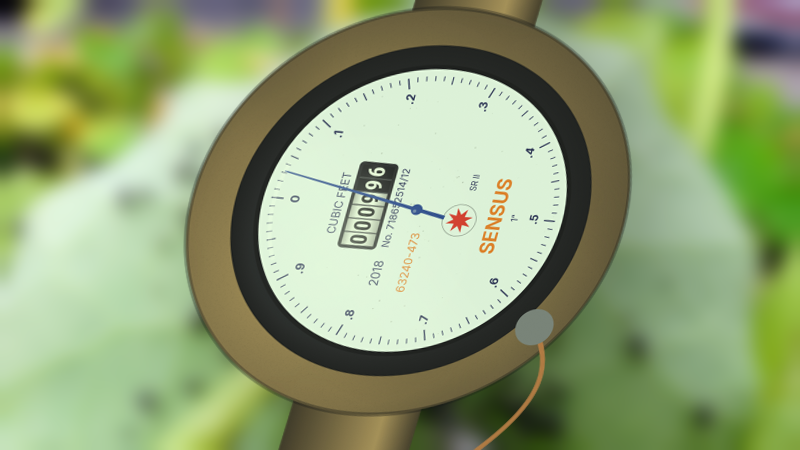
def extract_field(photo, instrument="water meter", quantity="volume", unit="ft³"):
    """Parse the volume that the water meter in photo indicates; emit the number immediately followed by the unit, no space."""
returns 996.03ft³
